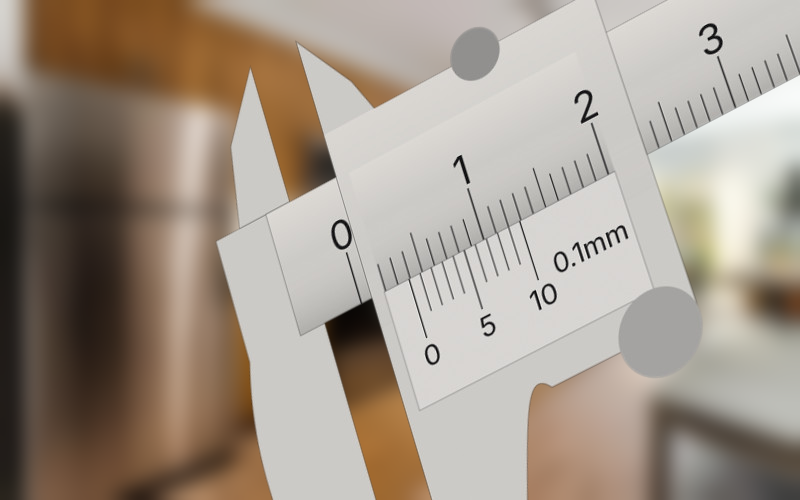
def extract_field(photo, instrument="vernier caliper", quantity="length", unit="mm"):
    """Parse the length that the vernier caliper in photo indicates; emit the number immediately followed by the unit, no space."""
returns 3.9mm
